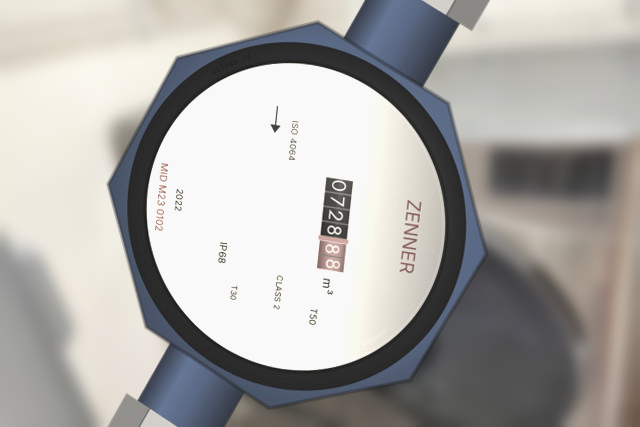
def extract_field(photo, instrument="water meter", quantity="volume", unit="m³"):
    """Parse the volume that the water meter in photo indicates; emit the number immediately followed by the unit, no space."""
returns 728.88m³
